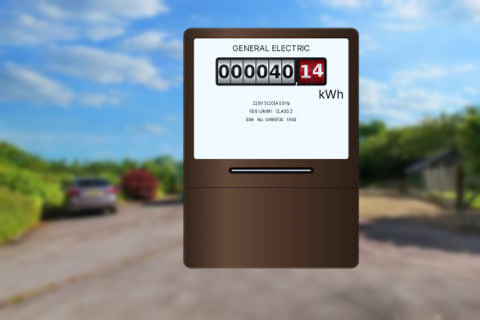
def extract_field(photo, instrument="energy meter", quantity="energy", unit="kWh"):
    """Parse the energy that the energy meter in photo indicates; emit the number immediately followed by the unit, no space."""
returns 40.14kWh
